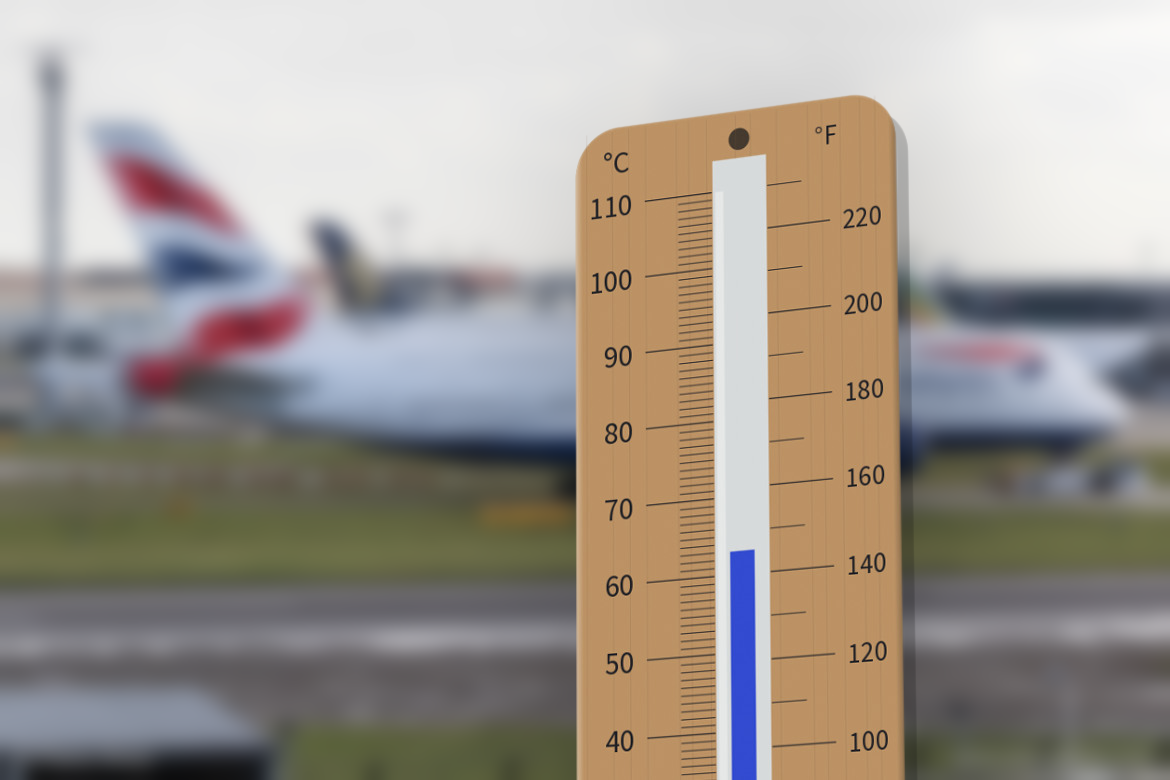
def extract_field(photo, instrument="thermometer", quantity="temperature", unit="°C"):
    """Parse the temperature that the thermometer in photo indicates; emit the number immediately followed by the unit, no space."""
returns 63°C
